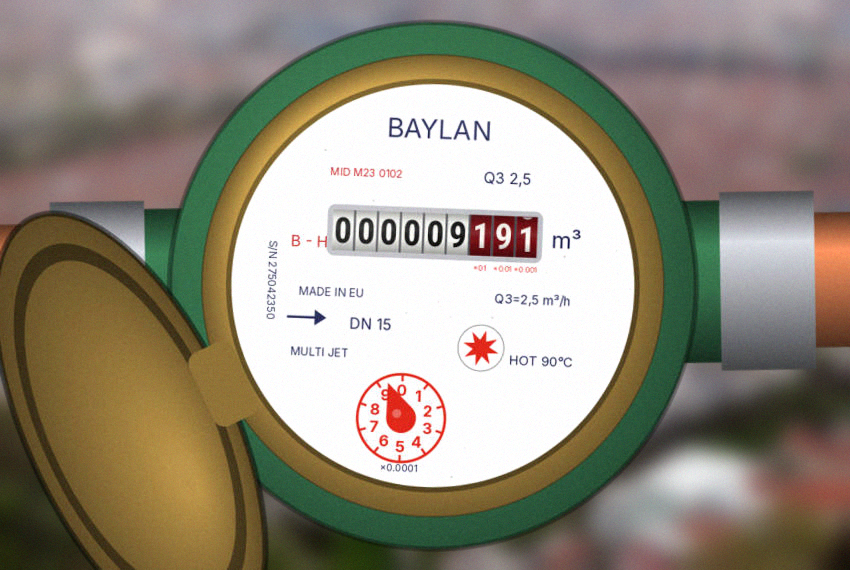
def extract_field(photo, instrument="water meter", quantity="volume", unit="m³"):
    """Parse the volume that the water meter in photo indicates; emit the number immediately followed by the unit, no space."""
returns 9.1909m³
